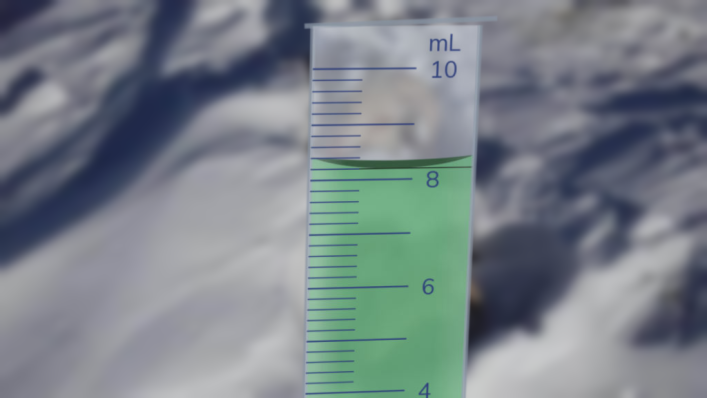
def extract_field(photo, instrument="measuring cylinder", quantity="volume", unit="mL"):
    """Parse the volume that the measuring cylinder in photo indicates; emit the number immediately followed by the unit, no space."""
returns 8.2mL
